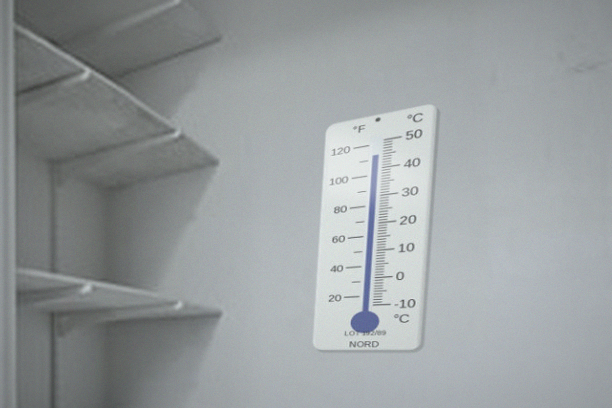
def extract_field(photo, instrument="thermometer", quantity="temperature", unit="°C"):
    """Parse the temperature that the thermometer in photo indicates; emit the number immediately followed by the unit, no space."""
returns 45°C
